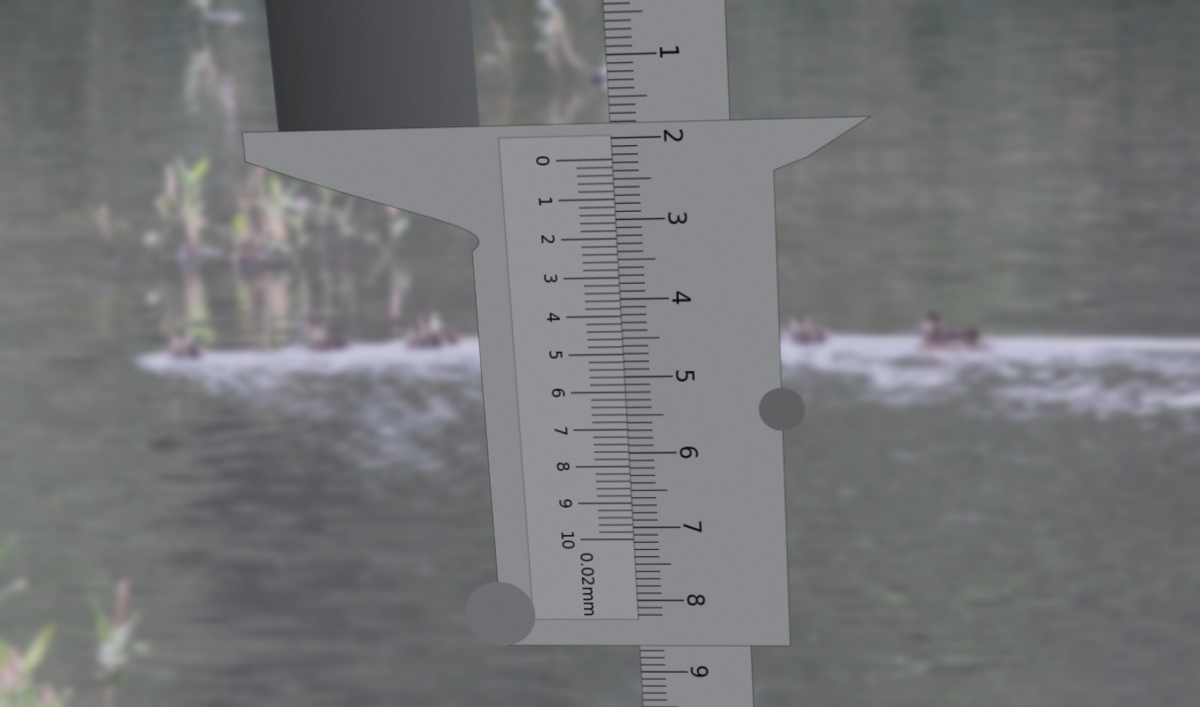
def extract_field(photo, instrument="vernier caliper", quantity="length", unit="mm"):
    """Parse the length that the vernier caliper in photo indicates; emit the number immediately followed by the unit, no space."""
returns 22.6mm
